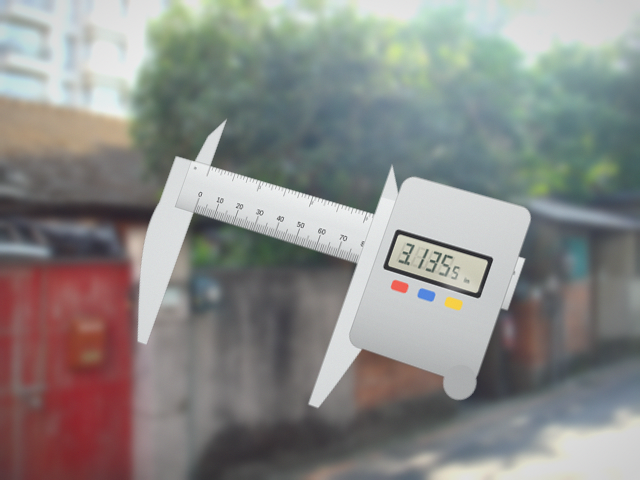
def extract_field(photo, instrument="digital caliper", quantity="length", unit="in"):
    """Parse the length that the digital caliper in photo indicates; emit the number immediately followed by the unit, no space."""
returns 3.1355in
